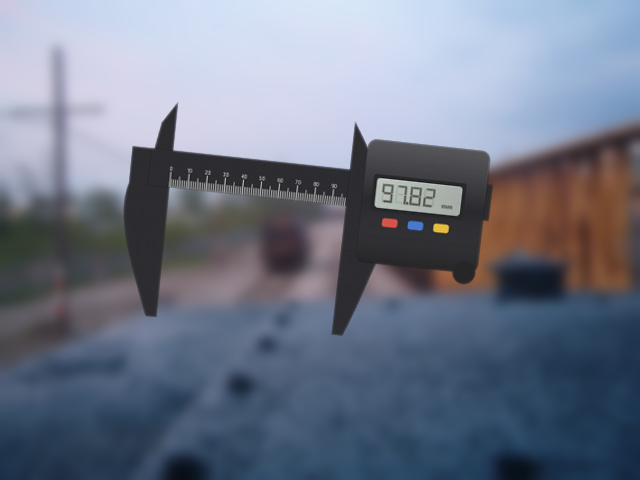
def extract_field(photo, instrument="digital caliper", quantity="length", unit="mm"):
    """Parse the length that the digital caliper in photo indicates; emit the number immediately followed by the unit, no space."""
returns 97.82mm
